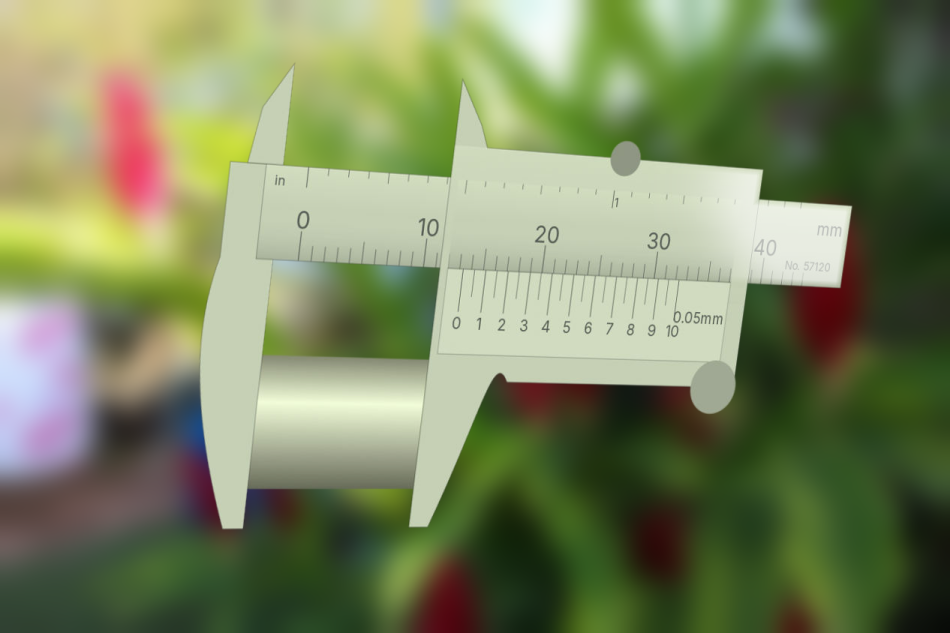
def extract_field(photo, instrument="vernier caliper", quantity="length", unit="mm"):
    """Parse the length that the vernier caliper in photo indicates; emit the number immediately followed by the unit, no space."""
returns 13.3mm
